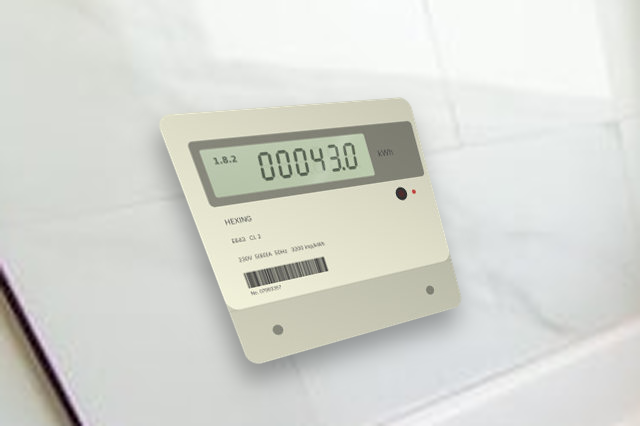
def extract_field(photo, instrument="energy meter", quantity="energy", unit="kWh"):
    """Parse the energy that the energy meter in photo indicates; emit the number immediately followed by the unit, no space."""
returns 43.0kWh
